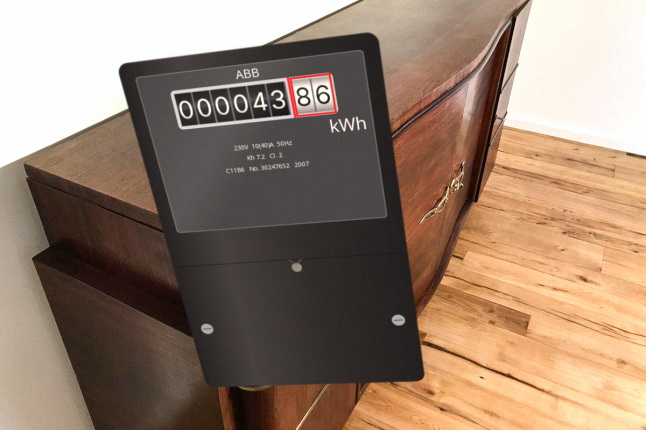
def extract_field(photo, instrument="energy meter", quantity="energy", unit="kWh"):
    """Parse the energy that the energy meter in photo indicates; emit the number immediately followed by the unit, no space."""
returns 43.86kWh
